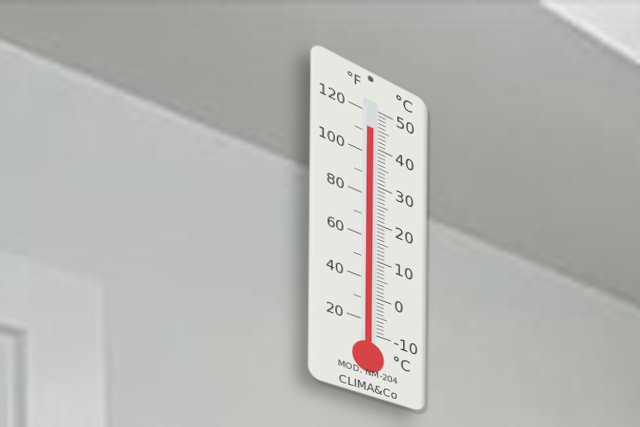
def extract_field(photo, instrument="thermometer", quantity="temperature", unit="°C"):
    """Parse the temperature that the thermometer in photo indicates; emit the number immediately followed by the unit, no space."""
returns 45°C
